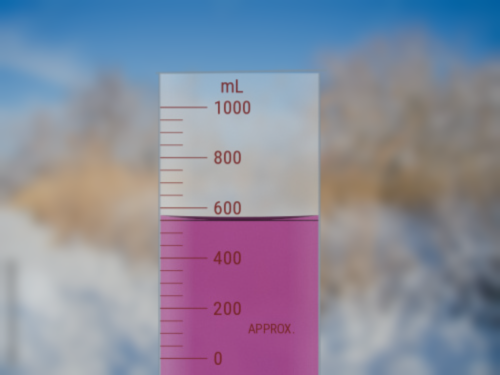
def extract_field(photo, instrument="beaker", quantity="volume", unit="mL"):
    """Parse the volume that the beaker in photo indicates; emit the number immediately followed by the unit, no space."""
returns 550mL
